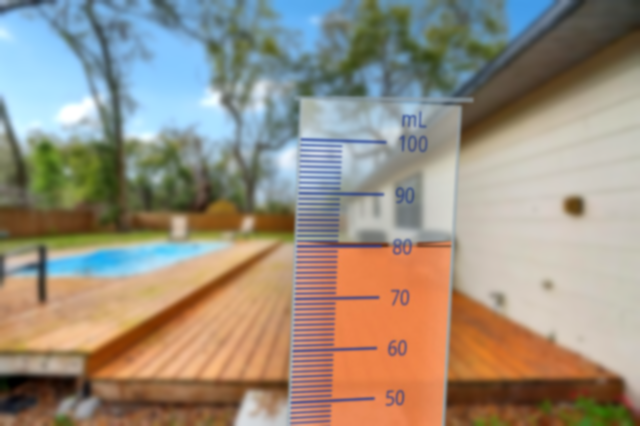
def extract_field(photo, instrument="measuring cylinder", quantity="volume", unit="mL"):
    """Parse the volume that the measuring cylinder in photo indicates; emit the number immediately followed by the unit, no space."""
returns 80mL
